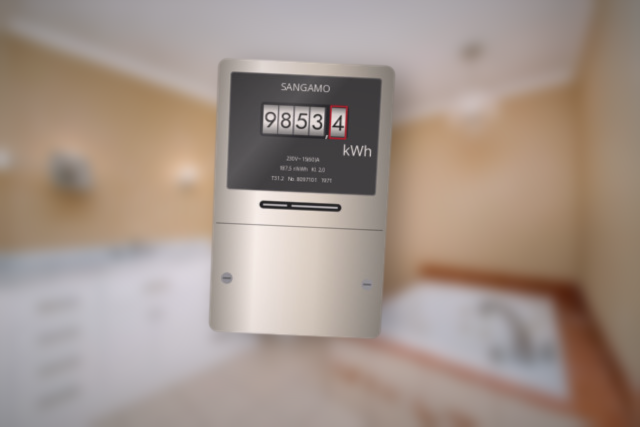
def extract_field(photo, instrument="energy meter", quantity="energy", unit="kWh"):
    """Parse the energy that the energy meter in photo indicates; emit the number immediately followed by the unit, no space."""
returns 9853.4kWh
